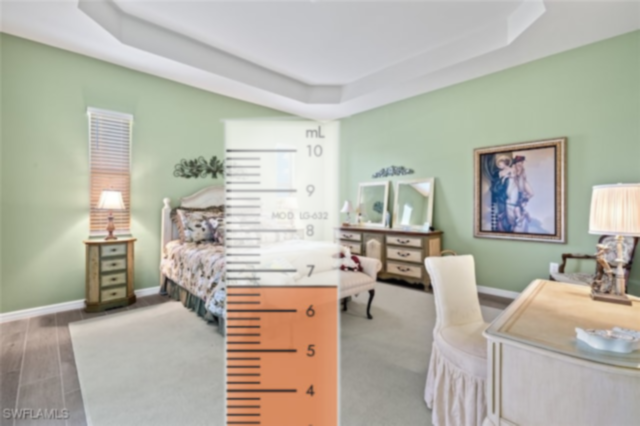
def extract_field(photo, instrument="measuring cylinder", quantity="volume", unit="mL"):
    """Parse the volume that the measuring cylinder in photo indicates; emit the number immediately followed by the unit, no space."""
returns 6.6mL
